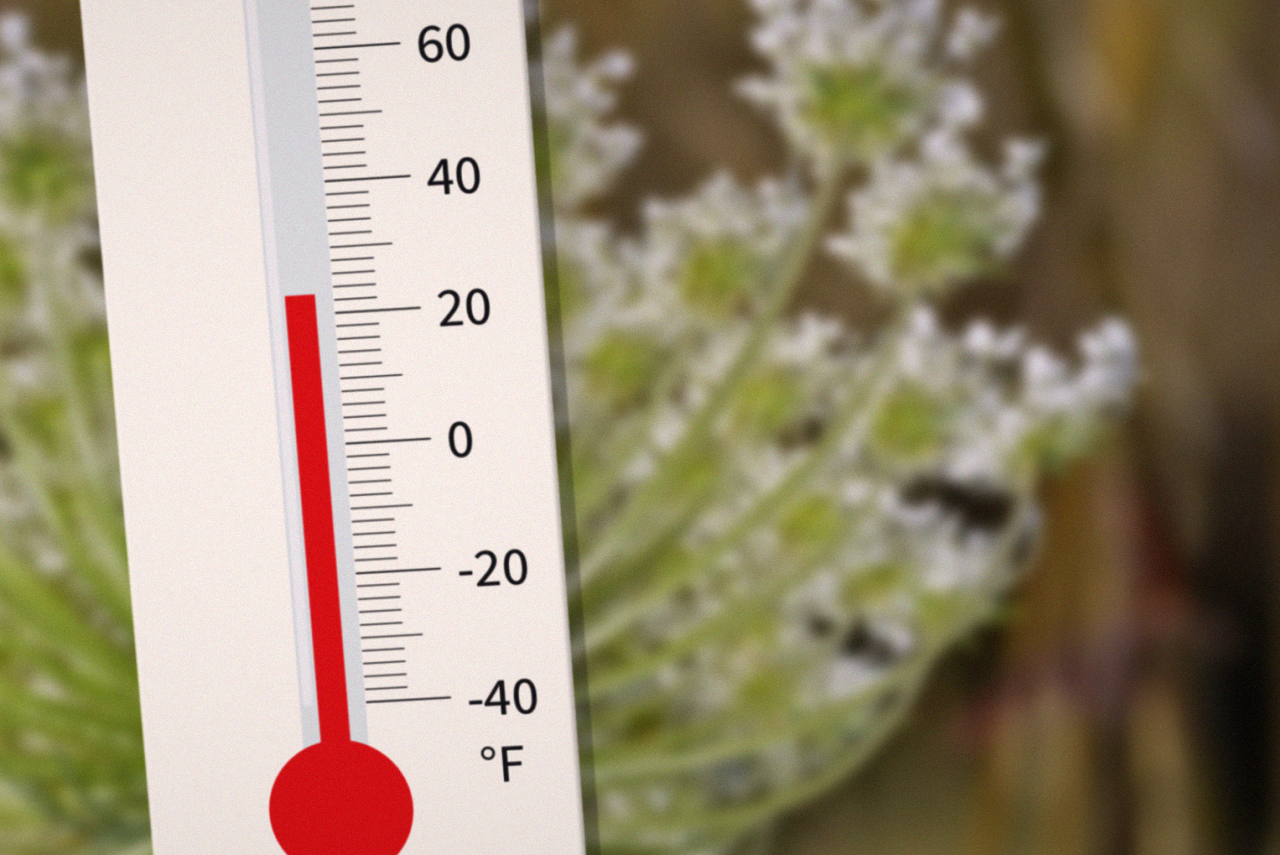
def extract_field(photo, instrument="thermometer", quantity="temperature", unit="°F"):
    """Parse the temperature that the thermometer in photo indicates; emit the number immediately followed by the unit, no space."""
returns 23°F
